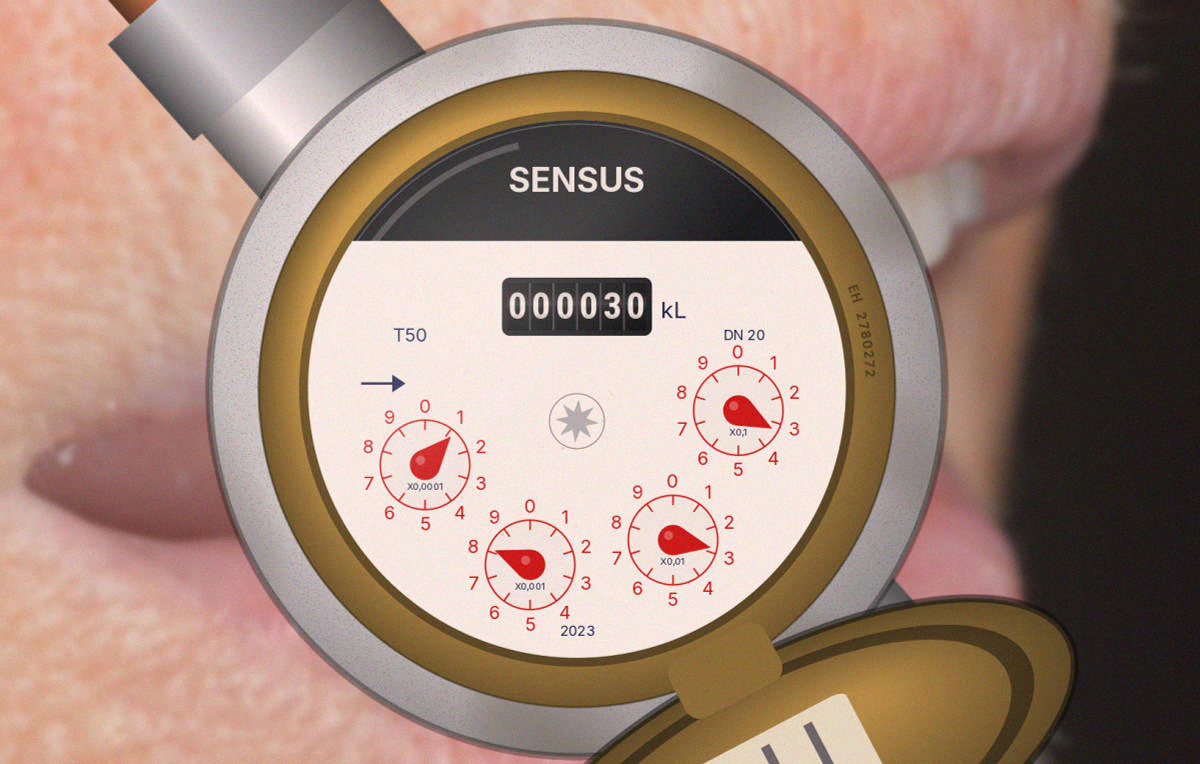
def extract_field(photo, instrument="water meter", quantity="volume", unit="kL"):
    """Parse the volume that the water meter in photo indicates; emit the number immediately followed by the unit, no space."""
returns 30.3281kL
